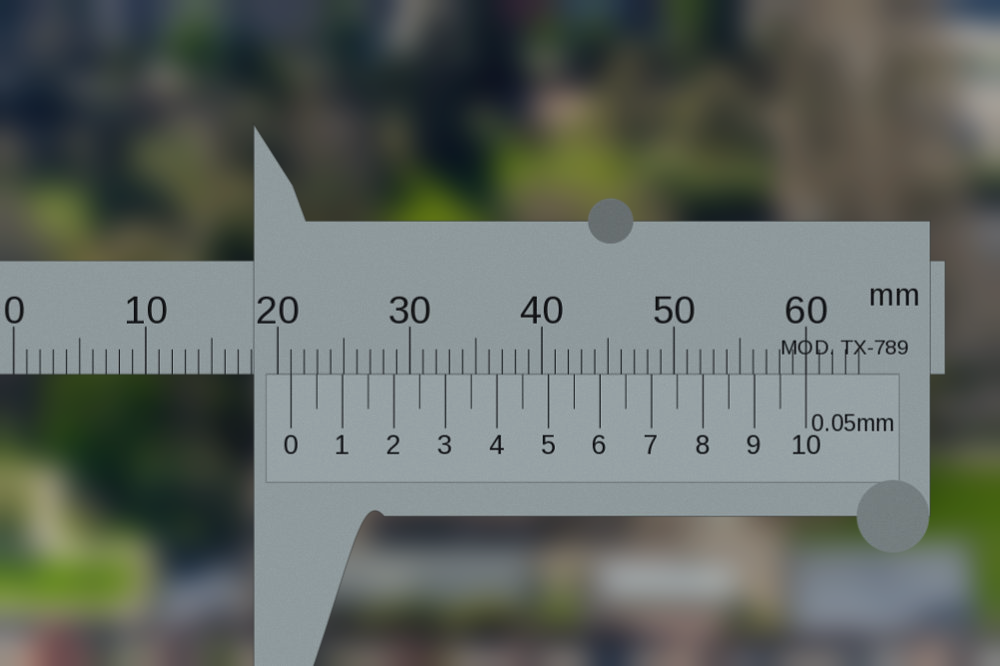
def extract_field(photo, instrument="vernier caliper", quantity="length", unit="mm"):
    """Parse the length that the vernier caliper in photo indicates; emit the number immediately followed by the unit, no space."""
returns 21.0mm
